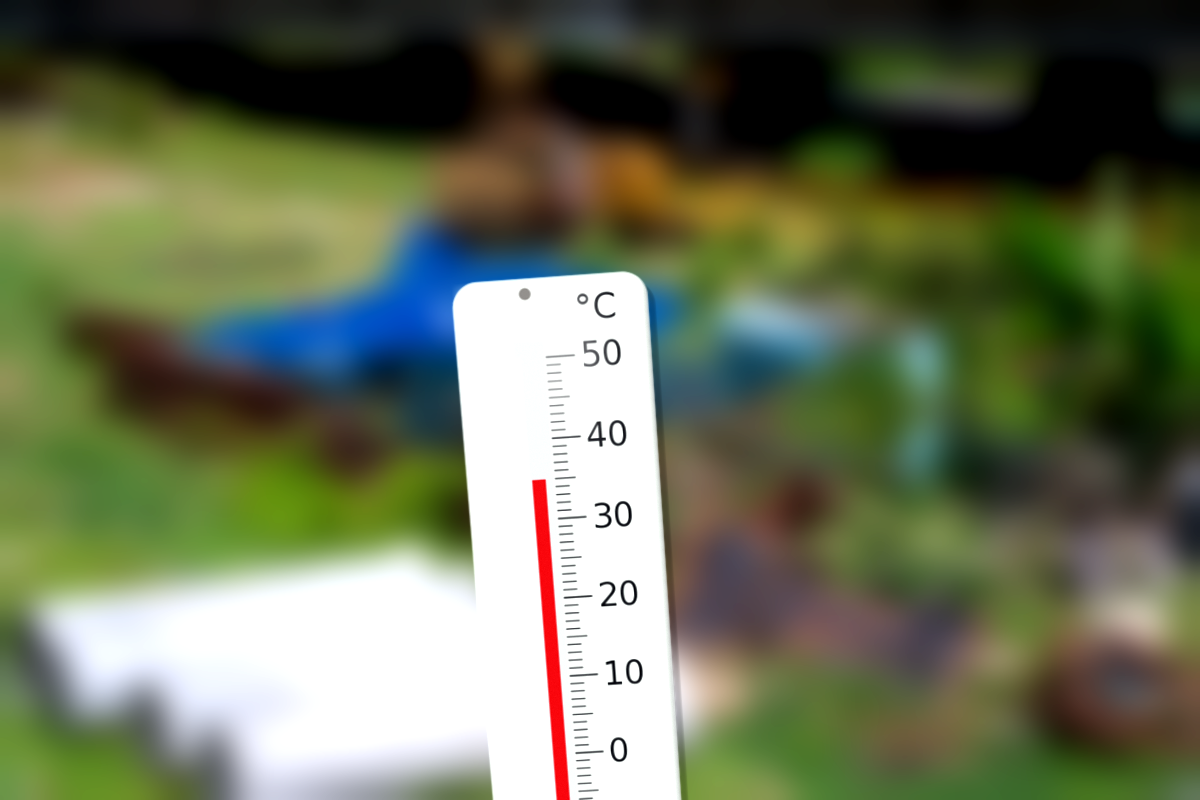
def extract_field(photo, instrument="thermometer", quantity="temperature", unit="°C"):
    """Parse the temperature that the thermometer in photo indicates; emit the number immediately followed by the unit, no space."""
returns 35°C
